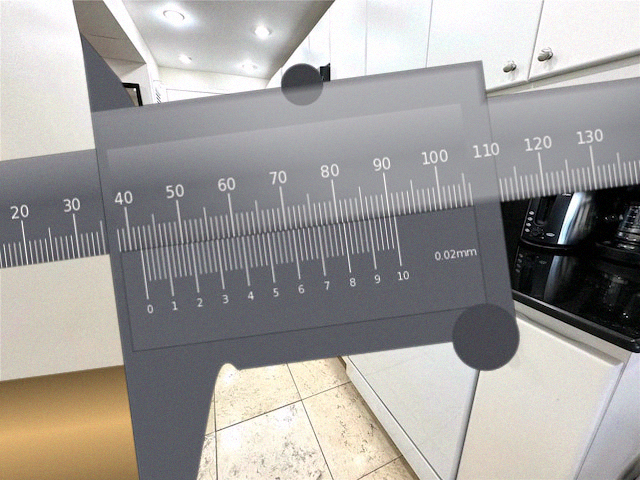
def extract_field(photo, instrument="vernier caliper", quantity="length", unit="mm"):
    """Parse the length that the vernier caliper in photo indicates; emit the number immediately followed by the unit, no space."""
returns 42.0mm
